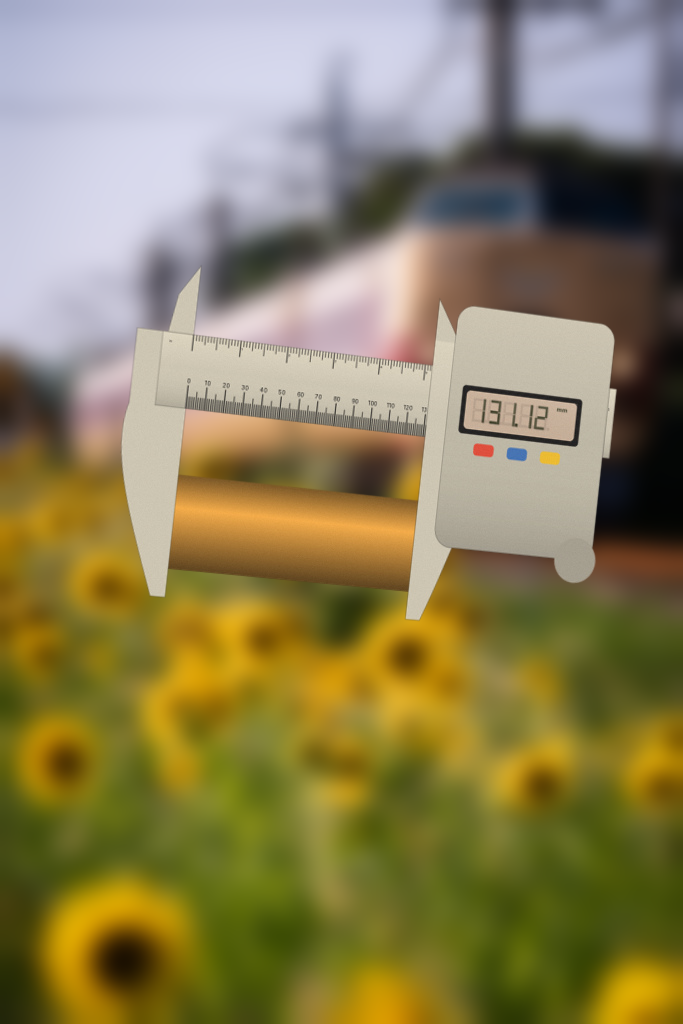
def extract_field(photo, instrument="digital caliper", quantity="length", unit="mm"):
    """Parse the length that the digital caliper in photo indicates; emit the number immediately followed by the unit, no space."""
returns 131.12mm
